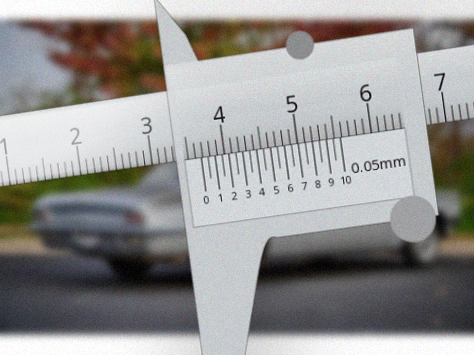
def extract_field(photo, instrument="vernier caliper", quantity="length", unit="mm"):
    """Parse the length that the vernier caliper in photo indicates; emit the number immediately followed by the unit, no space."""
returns 36.8mm
